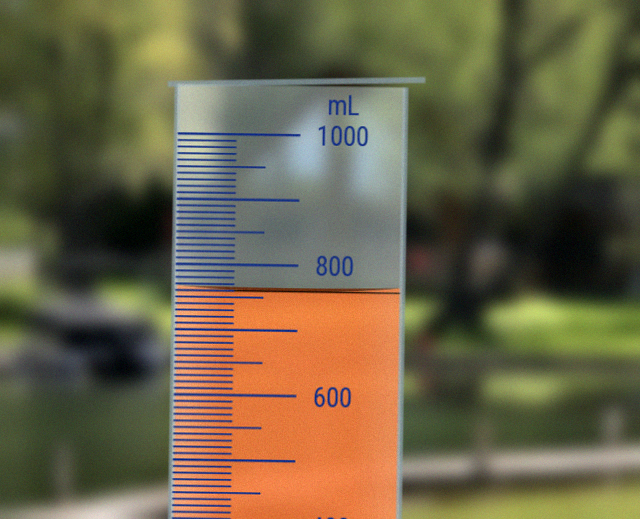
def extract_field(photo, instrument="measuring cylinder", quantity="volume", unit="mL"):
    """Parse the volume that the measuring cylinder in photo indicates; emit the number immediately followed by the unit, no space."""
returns 760mL
